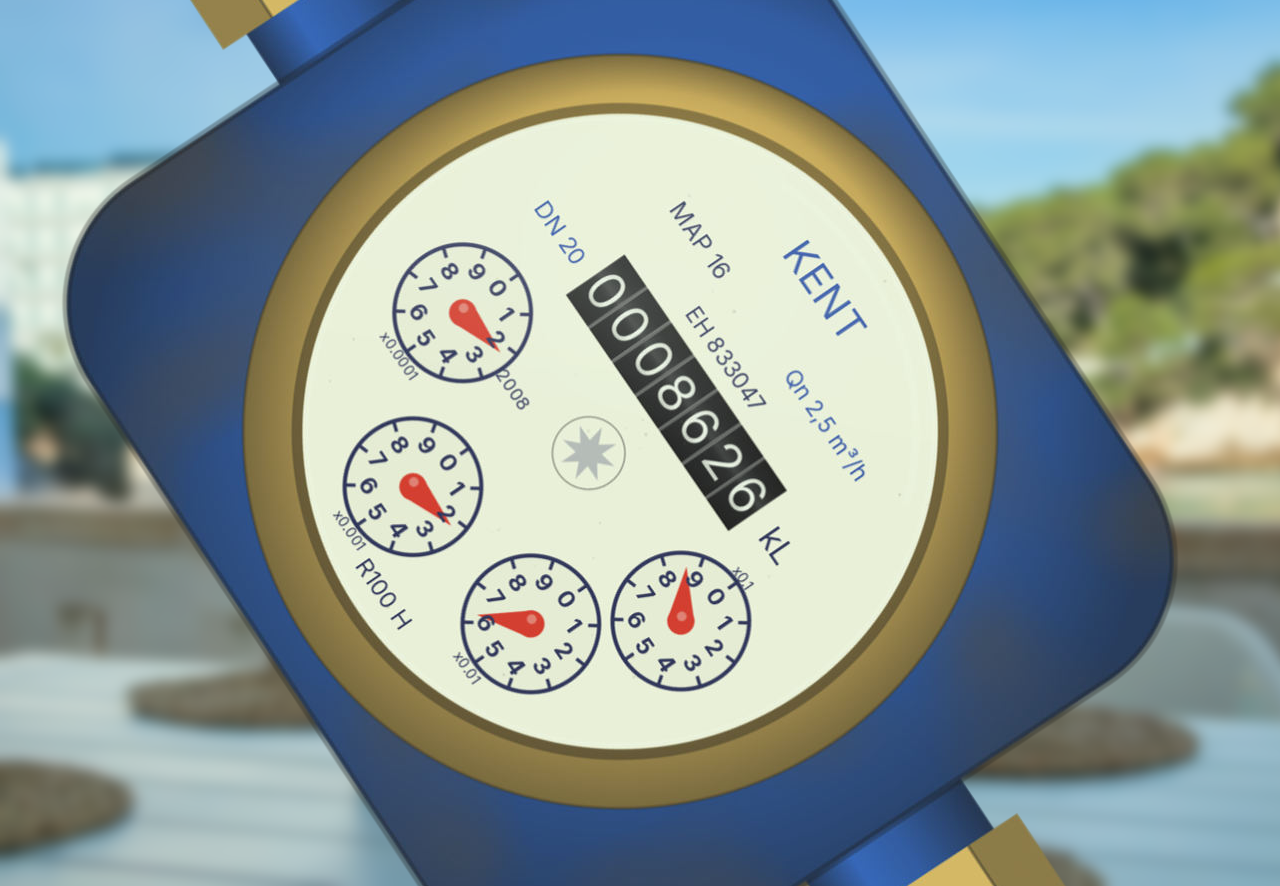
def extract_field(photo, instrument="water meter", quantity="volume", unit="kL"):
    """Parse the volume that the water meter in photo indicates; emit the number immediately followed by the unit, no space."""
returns 8626.8622kL
